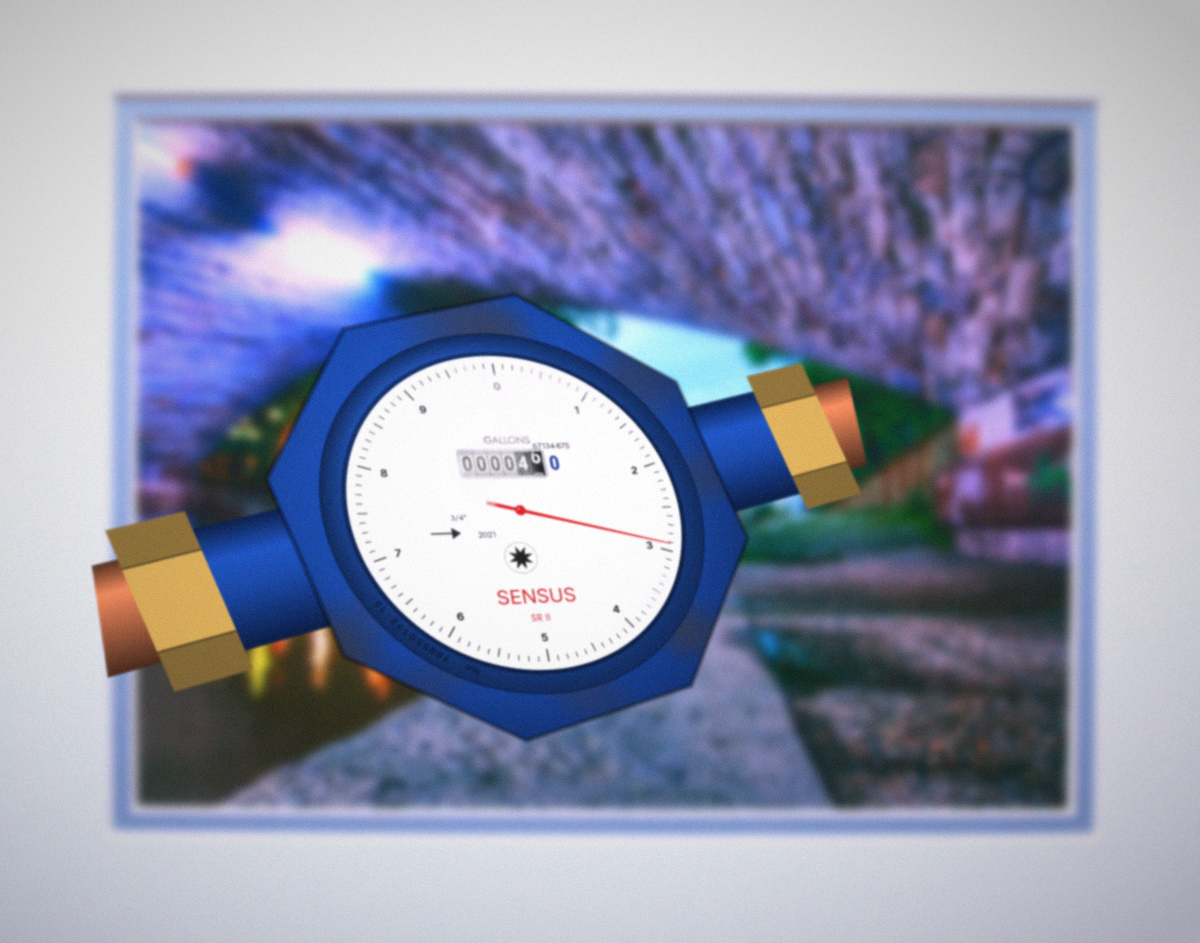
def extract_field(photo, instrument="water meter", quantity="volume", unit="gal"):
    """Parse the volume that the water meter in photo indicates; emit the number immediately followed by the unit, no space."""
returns 462.9gal
